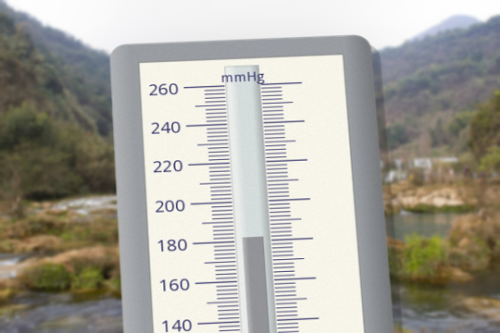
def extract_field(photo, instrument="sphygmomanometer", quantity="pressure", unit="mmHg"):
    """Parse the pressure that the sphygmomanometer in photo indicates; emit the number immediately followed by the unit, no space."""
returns 182mmHg
